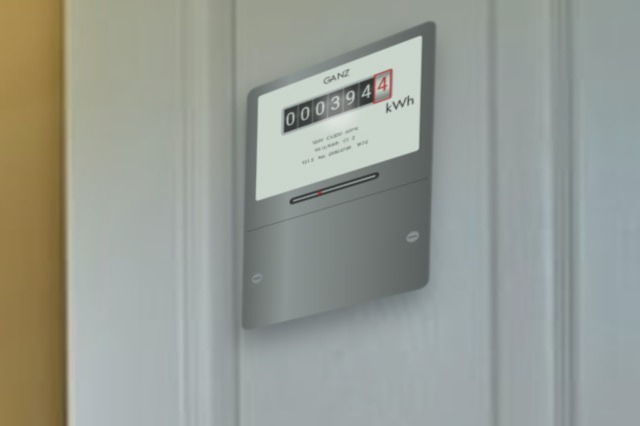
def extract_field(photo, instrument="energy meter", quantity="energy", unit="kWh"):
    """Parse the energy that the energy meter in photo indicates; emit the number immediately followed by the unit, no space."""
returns 394.4kWh
